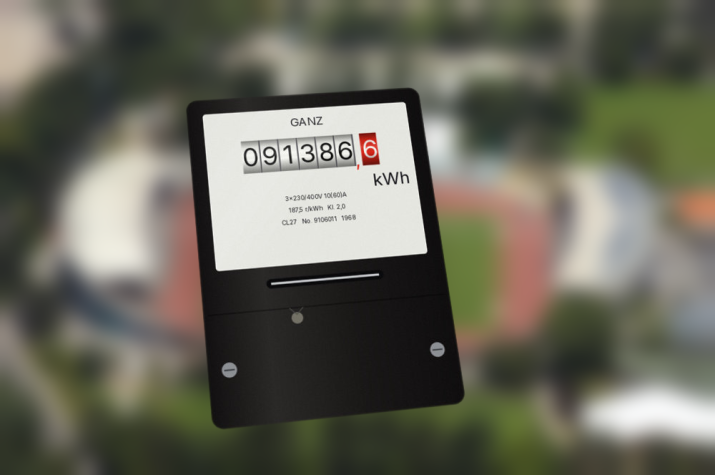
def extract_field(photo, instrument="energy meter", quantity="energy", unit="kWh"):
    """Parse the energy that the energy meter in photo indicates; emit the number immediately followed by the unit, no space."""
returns 91386.6kWh
